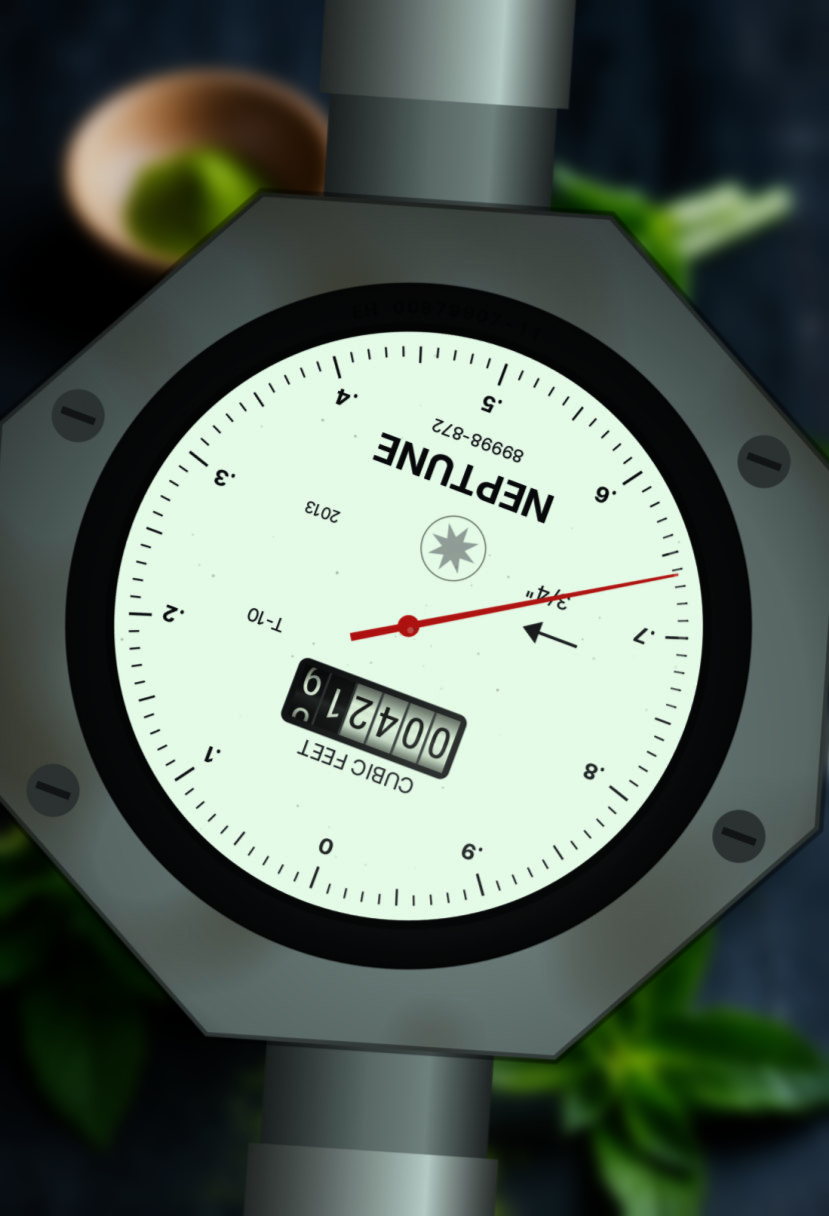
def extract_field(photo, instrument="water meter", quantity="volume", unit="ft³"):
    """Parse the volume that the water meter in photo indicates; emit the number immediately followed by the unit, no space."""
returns 4218.66ft³
